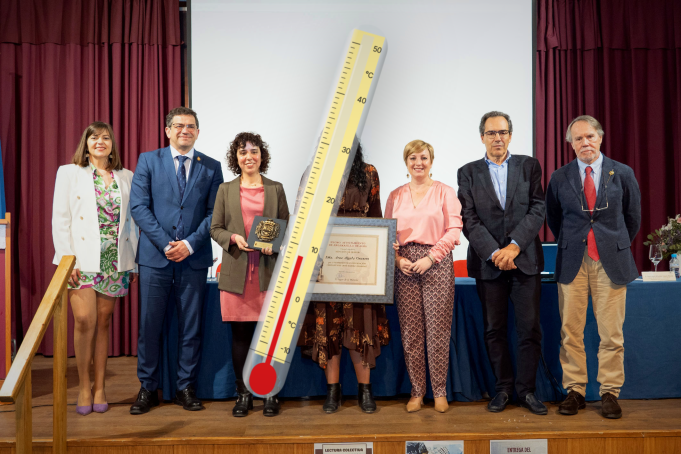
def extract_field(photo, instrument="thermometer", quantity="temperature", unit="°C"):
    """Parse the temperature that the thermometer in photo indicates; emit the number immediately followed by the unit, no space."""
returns 8°C
